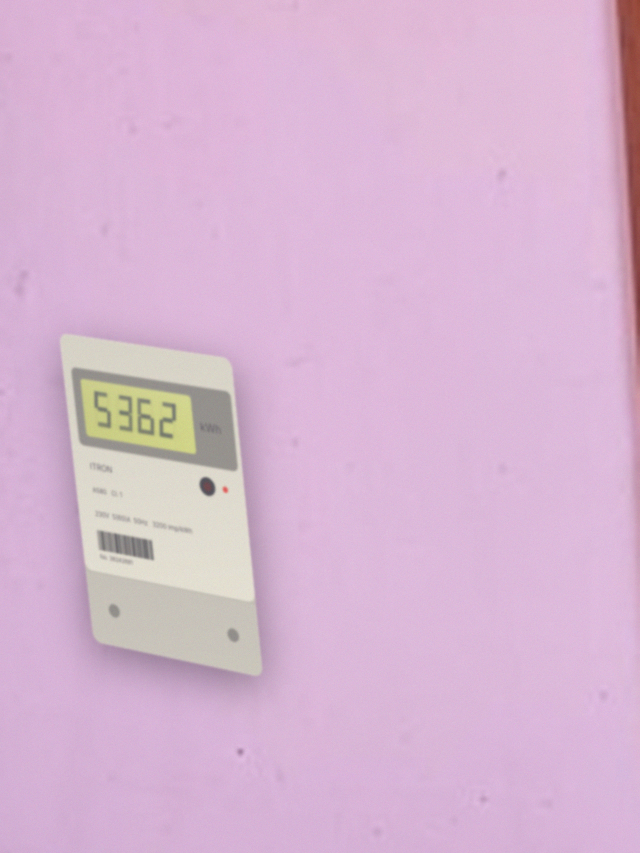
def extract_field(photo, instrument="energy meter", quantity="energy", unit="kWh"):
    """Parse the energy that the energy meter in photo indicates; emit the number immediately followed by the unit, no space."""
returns 5362kWh
